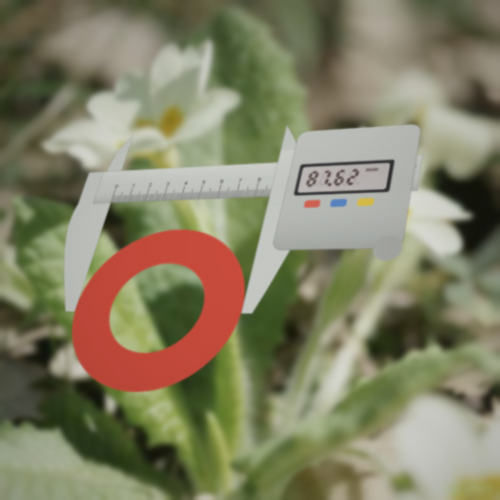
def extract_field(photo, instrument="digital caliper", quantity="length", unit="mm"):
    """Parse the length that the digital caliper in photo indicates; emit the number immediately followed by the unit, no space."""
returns 87.62mm
